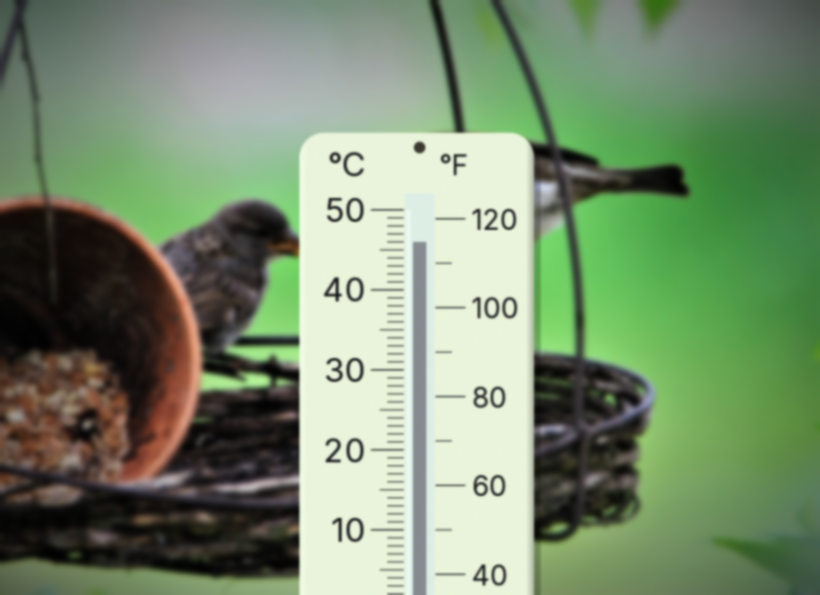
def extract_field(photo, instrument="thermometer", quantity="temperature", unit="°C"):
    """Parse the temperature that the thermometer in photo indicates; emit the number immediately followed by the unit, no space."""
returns 46°C
